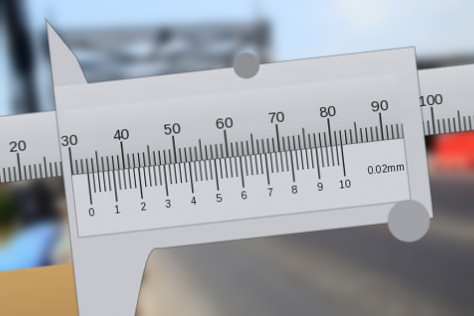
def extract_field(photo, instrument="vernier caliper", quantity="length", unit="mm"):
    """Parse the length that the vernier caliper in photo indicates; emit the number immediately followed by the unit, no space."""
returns 33.0mm
